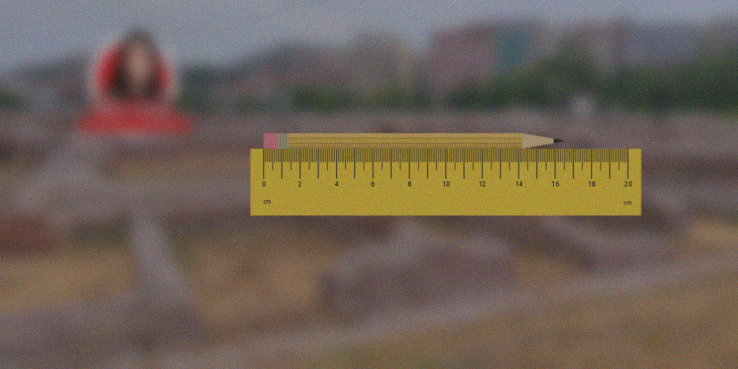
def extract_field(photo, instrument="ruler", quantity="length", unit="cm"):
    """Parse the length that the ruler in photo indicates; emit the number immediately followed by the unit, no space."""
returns 16.5cm
